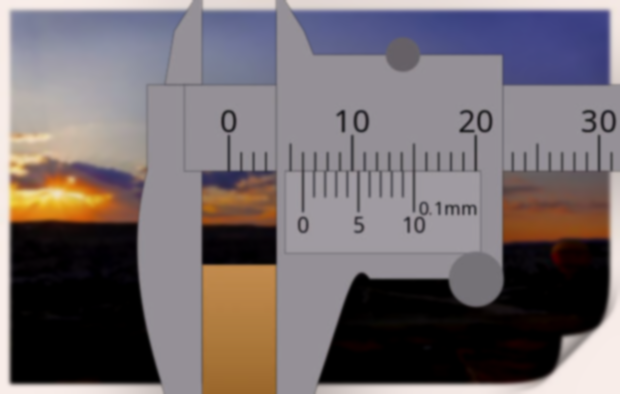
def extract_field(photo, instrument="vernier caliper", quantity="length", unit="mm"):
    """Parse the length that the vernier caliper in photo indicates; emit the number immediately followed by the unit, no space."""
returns 6.0mm
